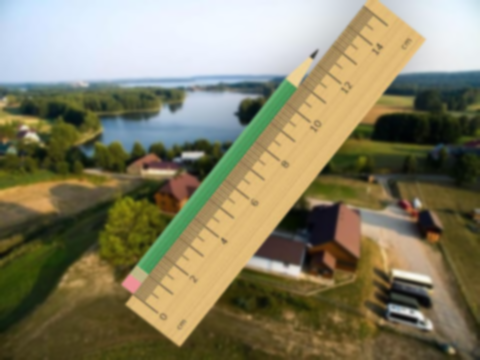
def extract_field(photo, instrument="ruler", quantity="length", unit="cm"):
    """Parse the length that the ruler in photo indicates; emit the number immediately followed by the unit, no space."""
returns 12.5cm
